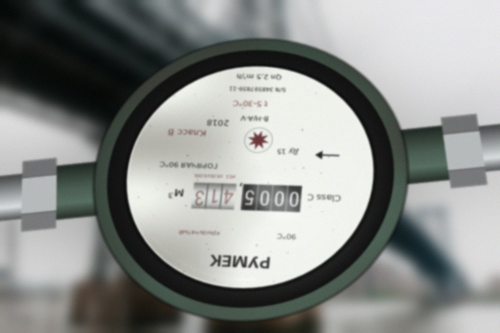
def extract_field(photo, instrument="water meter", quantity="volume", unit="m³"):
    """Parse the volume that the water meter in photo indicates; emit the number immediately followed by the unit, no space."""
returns 5.413m³
